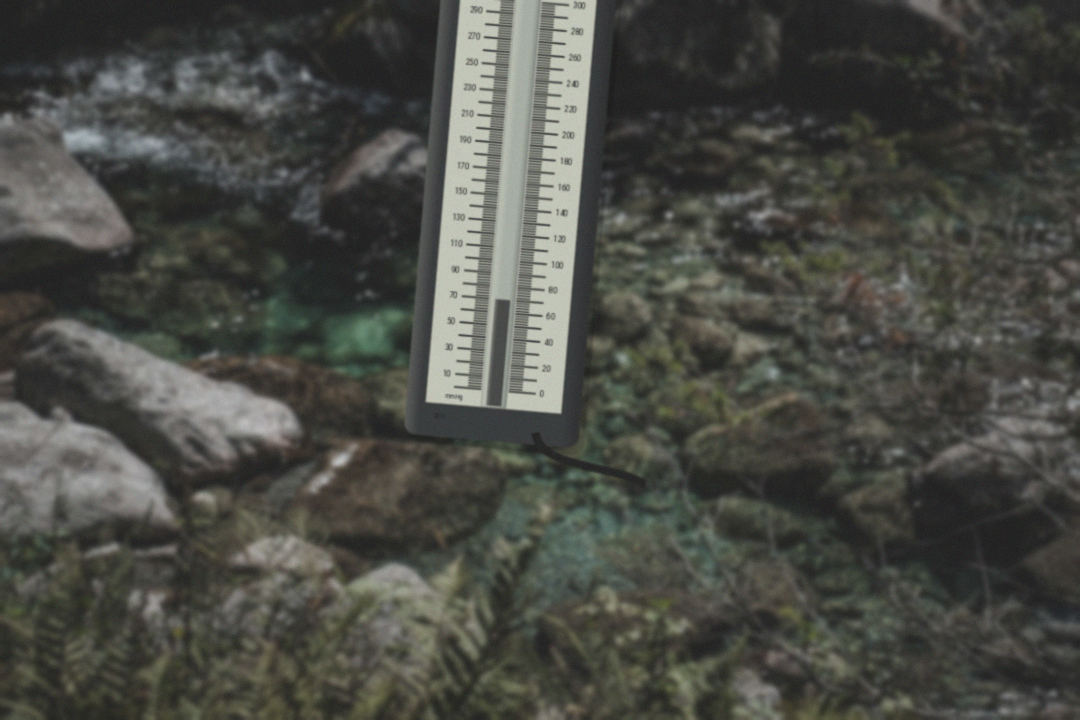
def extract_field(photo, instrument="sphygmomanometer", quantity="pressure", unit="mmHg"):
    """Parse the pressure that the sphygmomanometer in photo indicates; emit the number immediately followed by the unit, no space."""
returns 70mmHg
